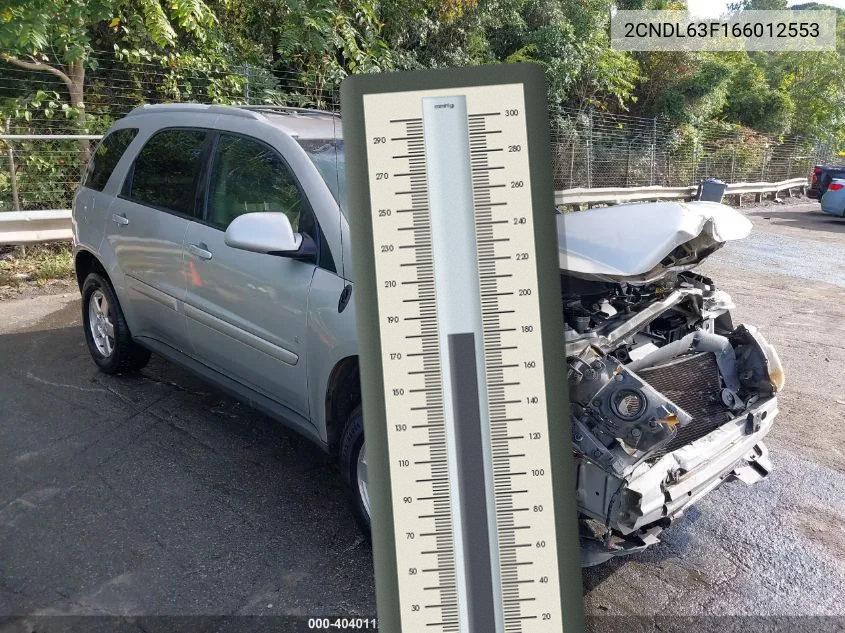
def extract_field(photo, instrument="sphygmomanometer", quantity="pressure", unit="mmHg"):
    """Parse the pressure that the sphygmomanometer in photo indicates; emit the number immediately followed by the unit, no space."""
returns 180mmHg
